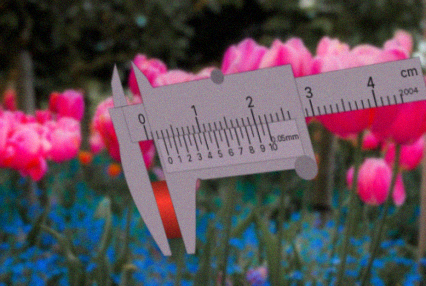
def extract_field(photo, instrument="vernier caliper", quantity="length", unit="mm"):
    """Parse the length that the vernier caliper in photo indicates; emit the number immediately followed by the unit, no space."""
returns 3.0mm
